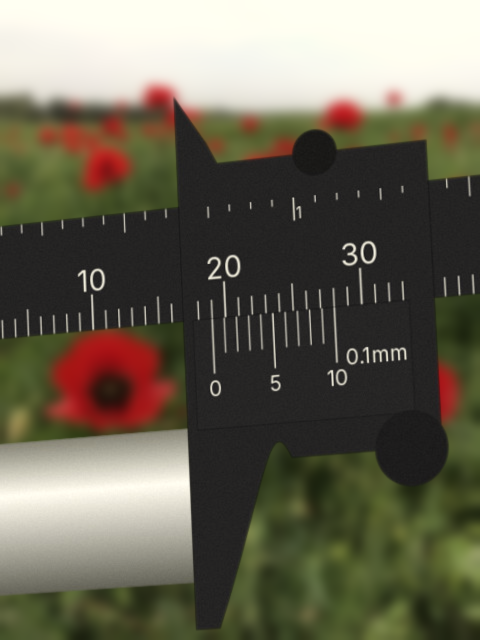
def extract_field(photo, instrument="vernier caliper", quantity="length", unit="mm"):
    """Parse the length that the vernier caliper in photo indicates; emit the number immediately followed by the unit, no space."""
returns 19.0mm
